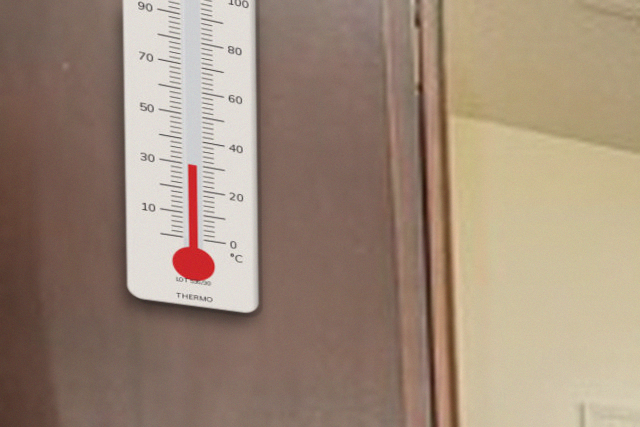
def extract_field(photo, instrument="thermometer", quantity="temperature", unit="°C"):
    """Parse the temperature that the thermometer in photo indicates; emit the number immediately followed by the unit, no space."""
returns 30°C
